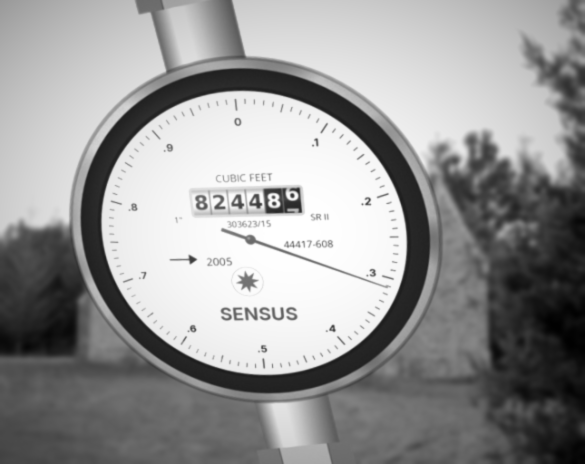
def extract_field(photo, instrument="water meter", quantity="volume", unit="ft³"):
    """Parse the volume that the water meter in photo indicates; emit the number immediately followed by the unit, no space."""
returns 824486.31ft³
